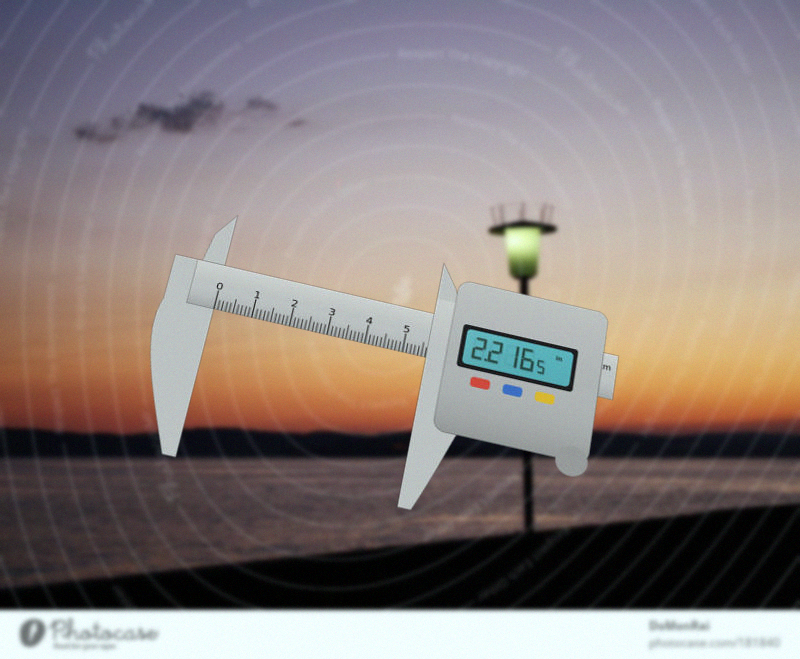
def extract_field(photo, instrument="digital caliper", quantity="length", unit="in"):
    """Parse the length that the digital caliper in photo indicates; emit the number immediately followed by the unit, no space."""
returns 2.2165in
